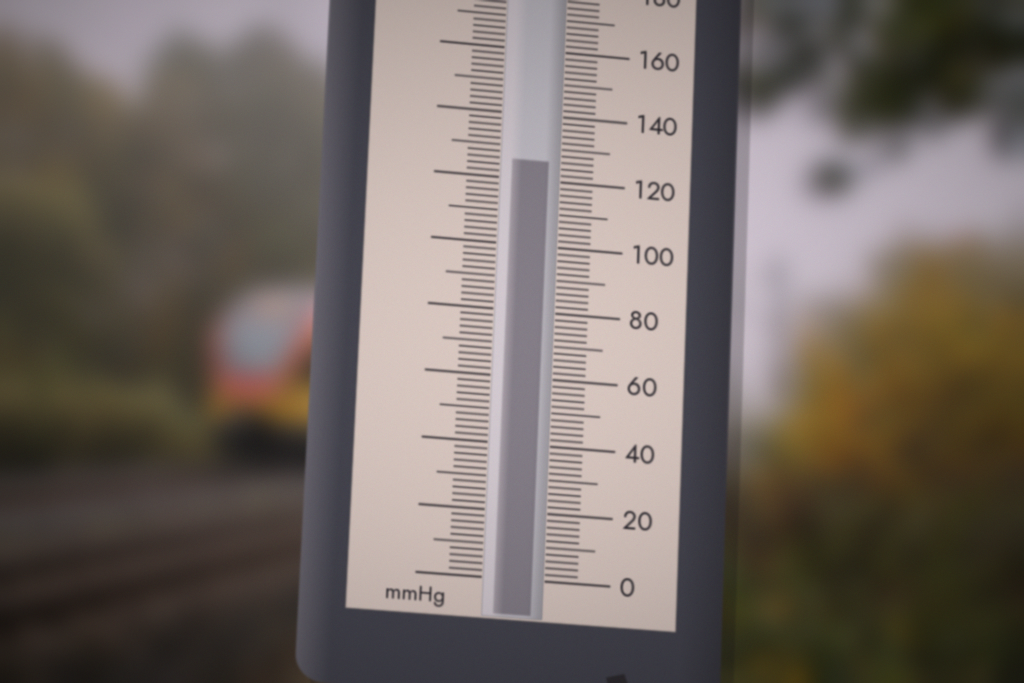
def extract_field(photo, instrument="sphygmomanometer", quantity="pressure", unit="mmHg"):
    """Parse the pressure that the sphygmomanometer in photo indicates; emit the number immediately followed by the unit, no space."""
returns 126mmHg
